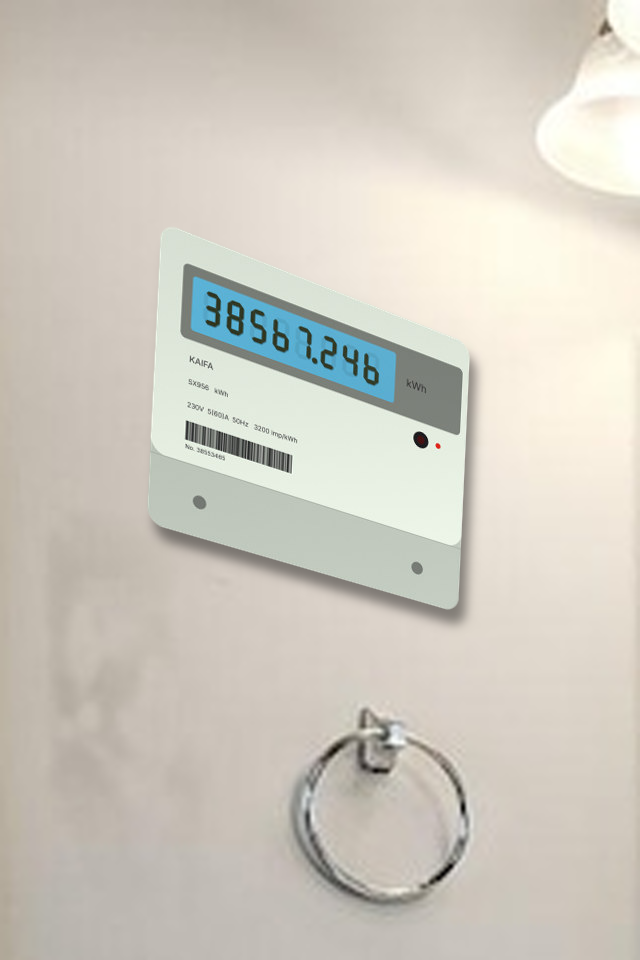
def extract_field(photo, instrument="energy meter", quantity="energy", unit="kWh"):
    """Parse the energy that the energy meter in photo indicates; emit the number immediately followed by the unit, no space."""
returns 38567.246kWh
